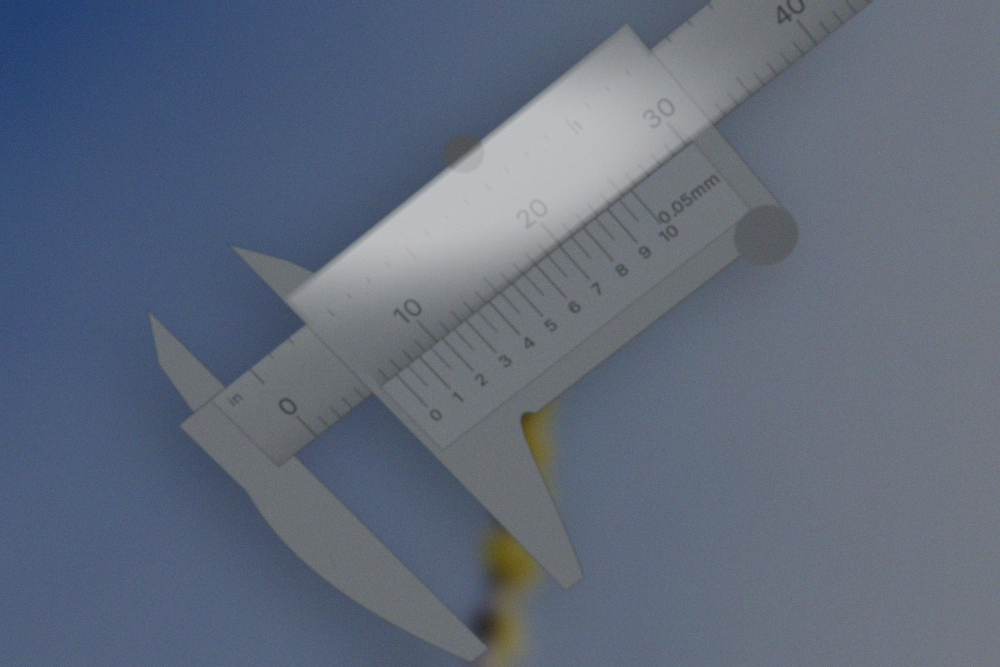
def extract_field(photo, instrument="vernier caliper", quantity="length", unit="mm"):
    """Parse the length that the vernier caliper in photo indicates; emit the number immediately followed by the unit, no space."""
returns 6.6mm
